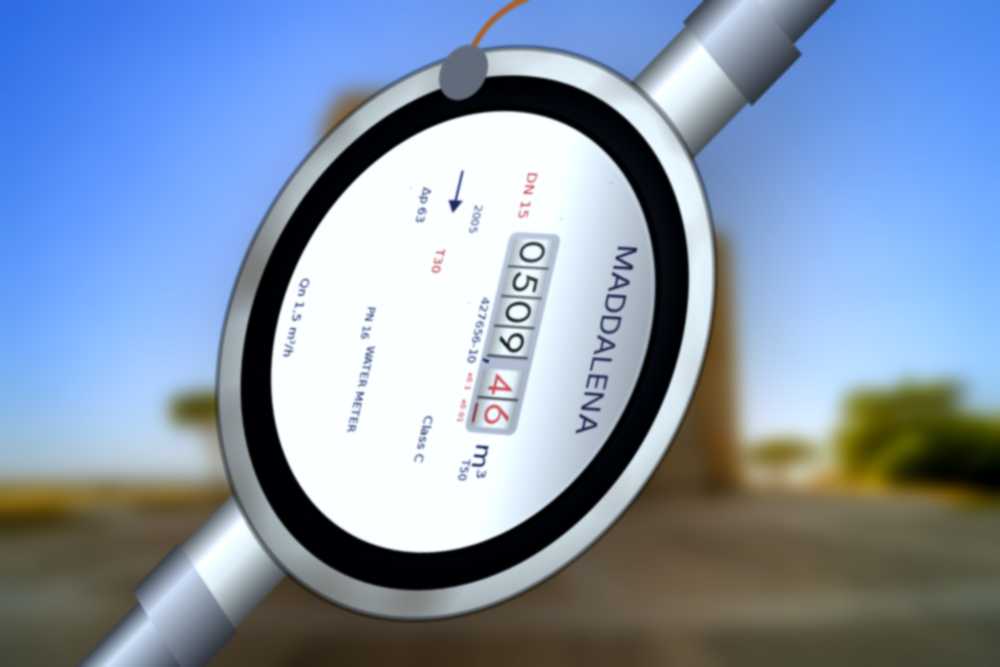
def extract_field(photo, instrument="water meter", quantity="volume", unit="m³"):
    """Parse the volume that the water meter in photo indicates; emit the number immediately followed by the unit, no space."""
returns 509.46m³
